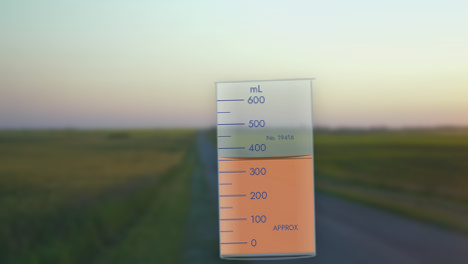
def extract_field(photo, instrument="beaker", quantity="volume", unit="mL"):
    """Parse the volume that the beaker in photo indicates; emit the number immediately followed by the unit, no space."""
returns 350mL
